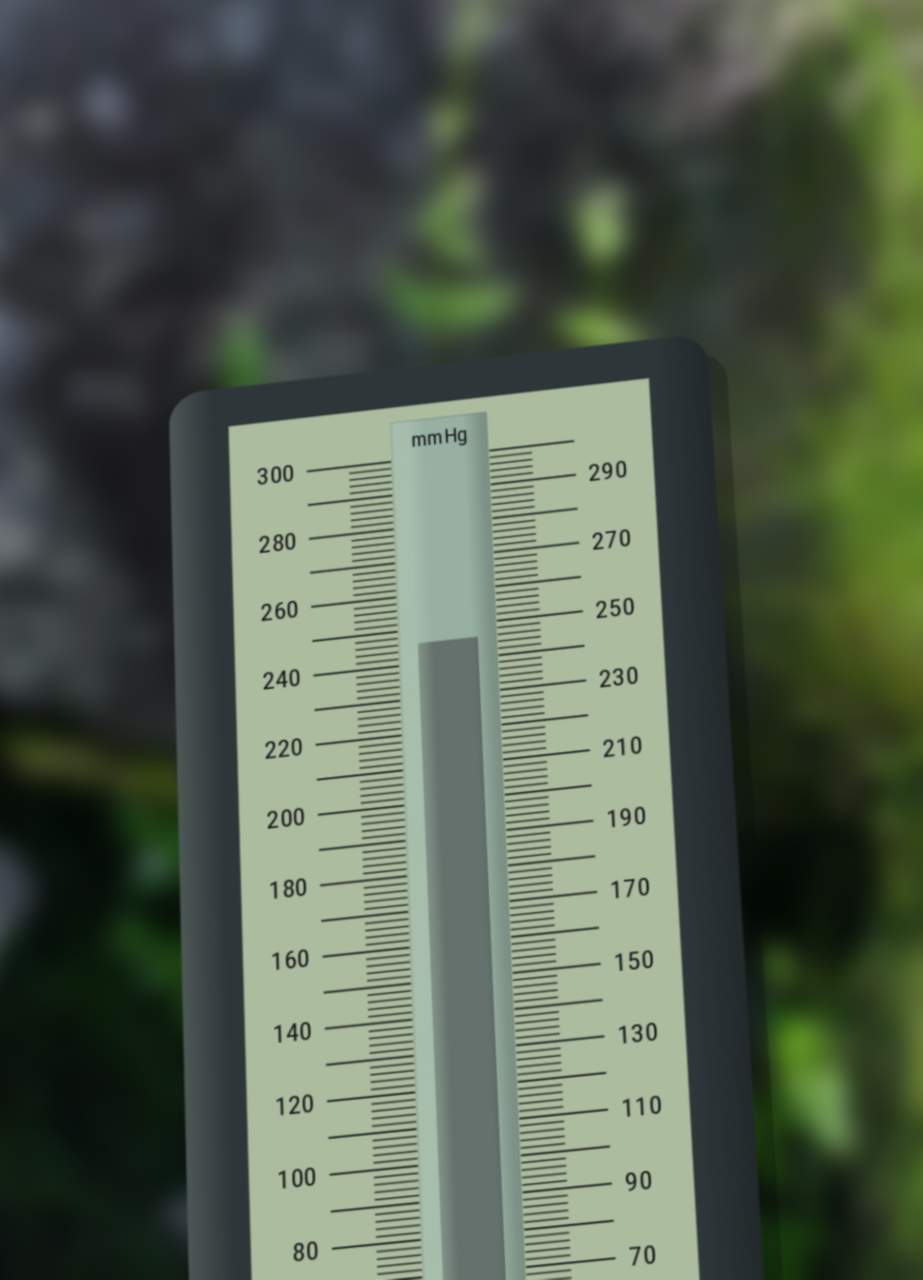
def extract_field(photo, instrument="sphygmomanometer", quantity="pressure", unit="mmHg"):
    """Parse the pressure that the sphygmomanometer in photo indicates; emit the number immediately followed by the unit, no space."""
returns 246mmHg
